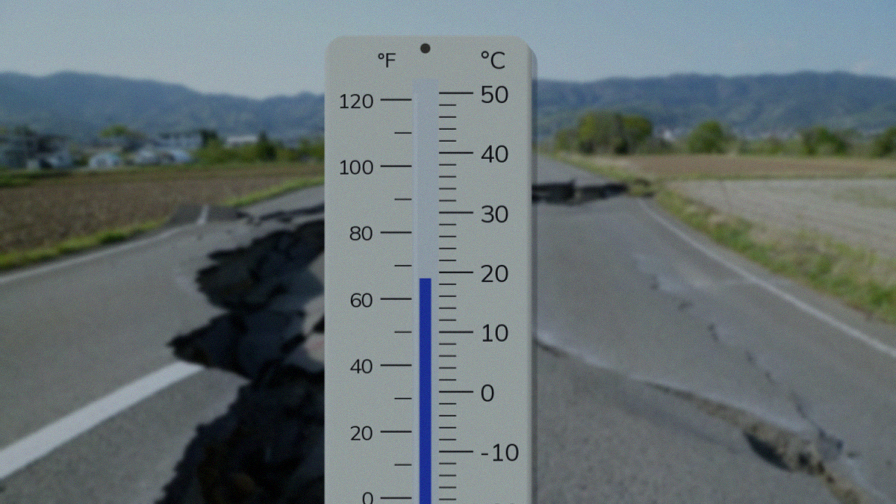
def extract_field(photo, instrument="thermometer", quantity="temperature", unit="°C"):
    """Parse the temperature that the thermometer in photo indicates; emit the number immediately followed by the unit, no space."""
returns 19°C
